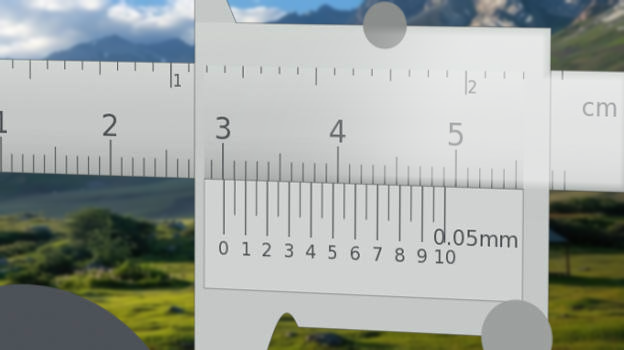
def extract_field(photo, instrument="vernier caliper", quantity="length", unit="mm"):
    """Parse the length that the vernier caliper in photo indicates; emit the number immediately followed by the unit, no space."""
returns 30.1mm
